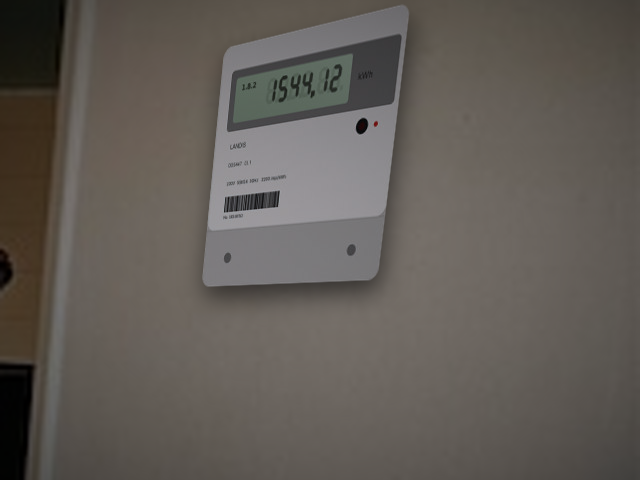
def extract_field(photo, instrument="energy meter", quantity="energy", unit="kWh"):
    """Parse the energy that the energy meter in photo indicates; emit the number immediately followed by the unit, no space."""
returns 1544.12kWh
